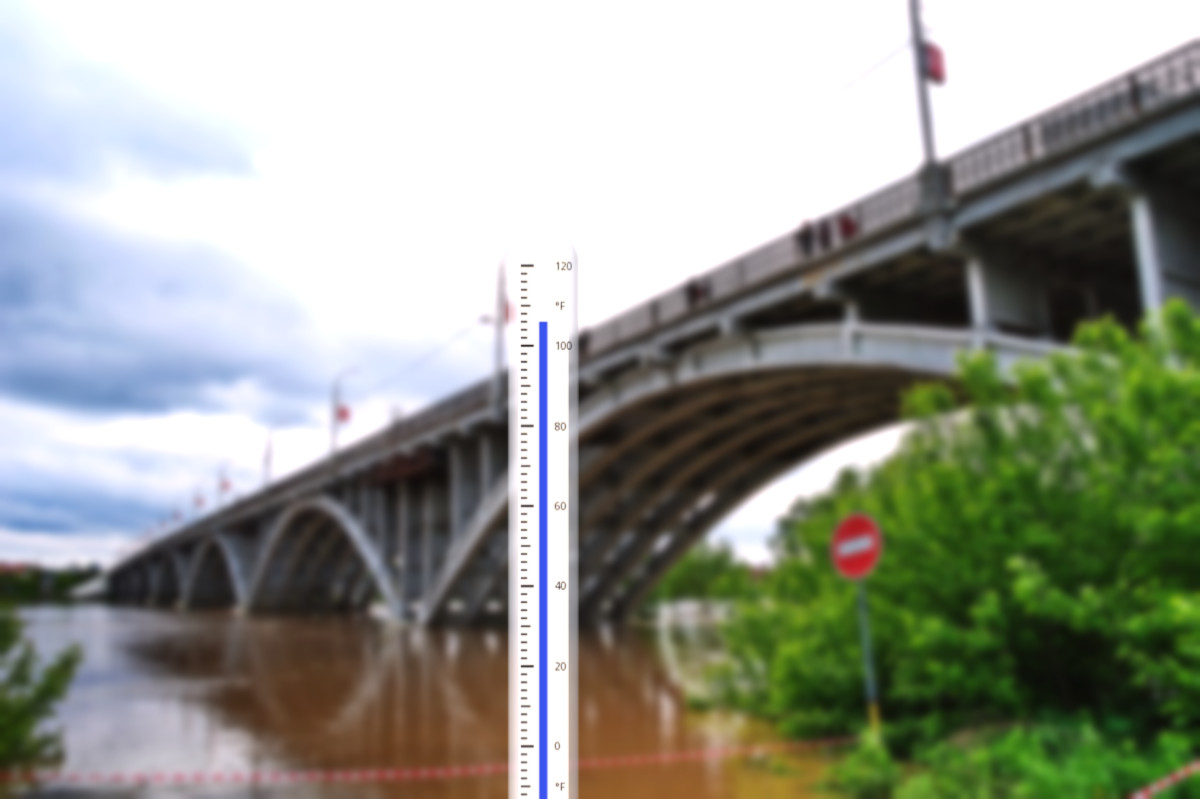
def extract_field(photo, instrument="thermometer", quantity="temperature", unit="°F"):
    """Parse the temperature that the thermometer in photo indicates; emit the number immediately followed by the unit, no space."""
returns 106°F
